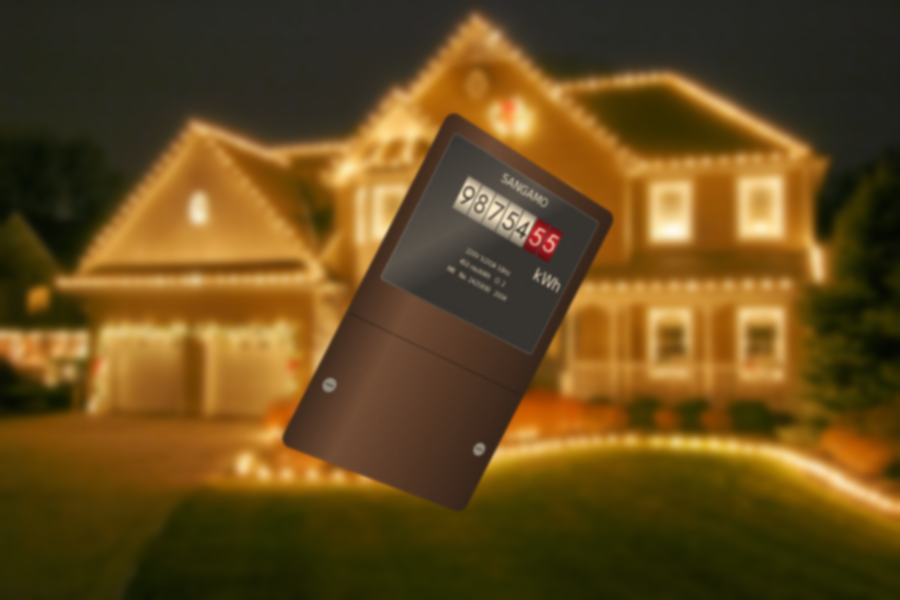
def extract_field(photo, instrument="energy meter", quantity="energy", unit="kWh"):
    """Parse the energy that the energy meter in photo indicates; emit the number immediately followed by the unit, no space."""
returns 98754.55kWh
